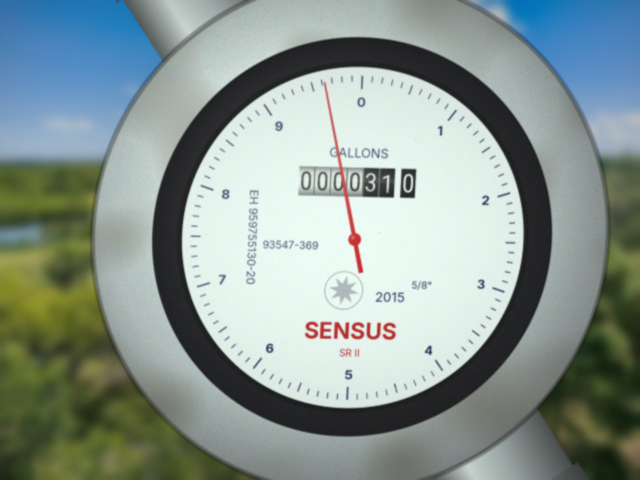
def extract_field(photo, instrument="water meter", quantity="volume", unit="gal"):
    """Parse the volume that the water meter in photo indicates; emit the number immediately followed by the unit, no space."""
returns 309.6gal
